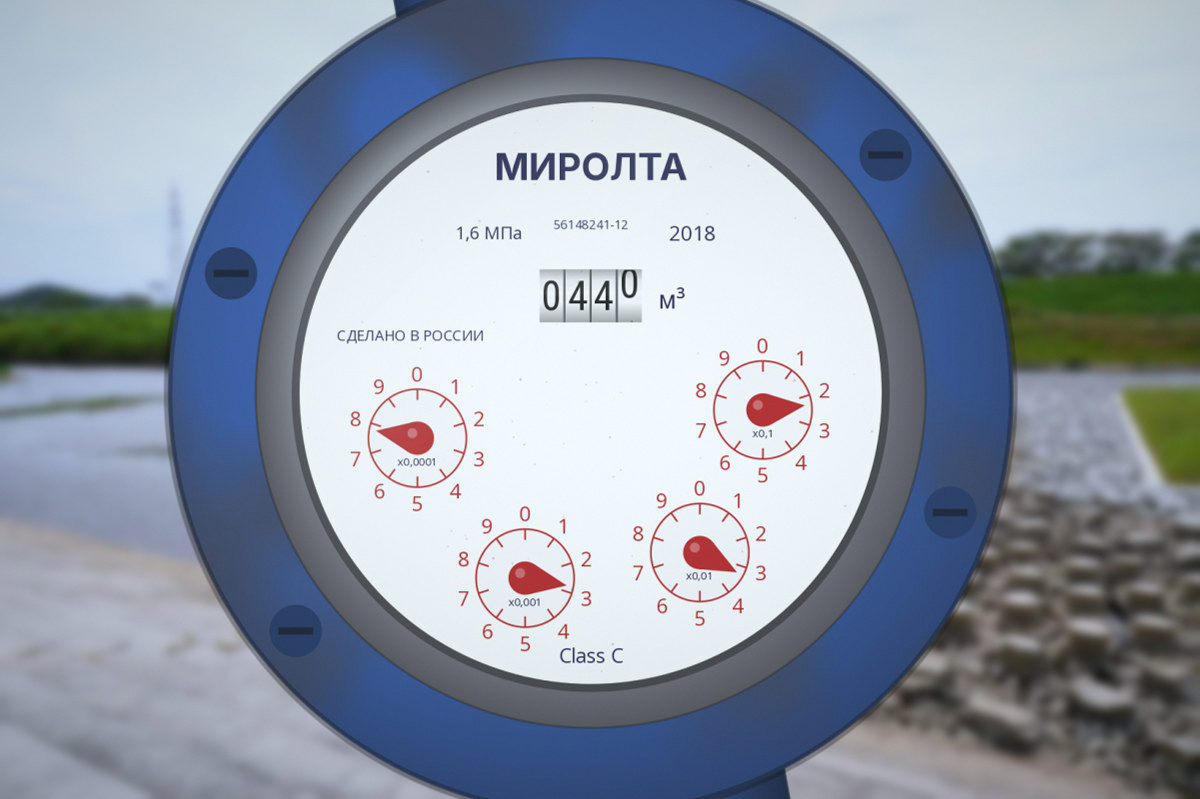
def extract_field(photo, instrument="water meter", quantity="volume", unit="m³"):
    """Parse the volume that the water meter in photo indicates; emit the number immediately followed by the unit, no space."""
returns 440.2327m³
